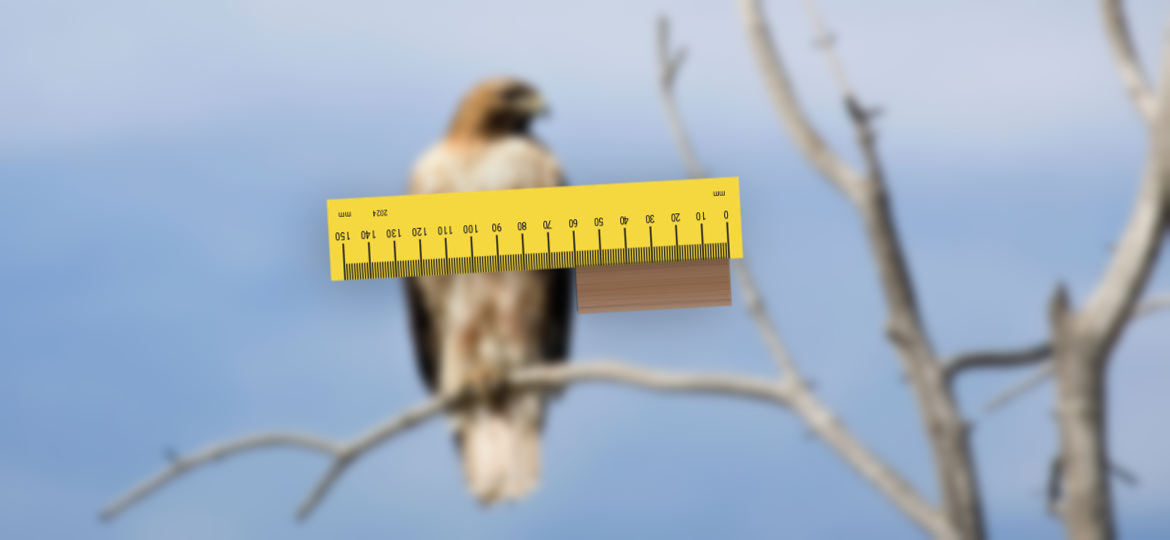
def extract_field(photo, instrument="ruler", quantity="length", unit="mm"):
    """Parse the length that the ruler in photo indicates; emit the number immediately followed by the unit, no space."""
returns 60mm
